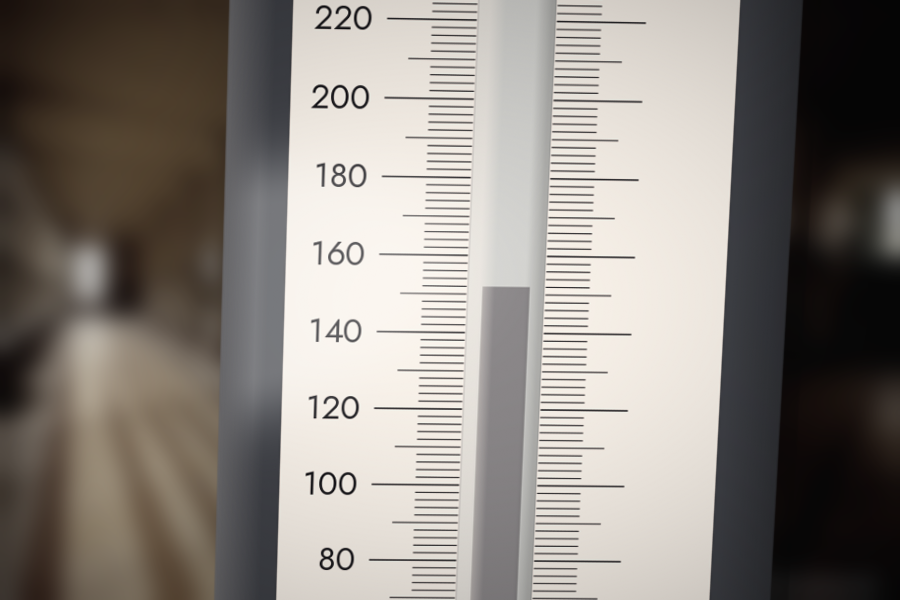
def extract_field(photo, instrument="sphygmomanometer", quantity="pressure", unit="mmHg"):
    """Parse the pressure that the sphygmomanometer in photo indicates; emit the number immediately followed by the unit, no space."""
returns 152mmHg
